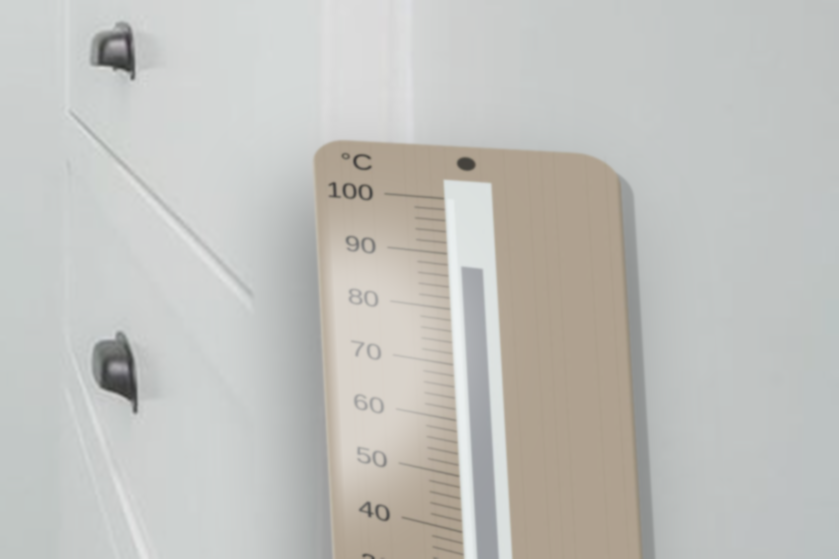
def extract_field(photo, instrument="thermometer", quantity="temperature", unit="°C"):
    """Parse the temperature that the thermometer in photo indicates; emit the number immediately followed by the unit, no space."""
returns 88°C
